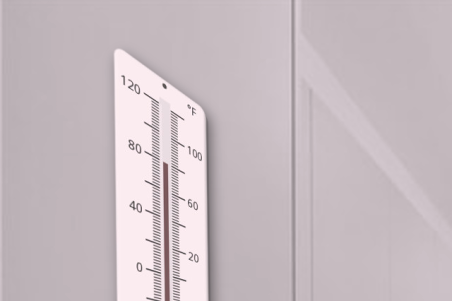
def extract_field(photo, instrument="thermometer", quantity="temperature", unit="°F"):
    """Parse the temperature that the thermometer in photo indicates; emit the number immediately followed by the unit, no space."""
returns 80°F
